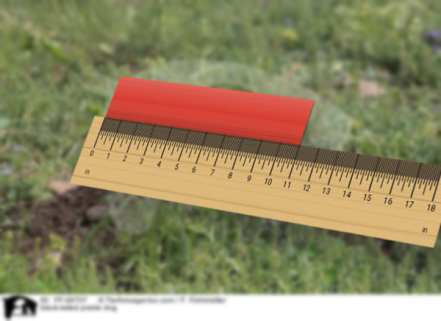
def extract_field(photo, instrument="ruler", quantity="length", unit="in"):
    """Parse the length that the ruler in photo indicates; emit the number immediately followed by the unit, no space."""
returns 11in
